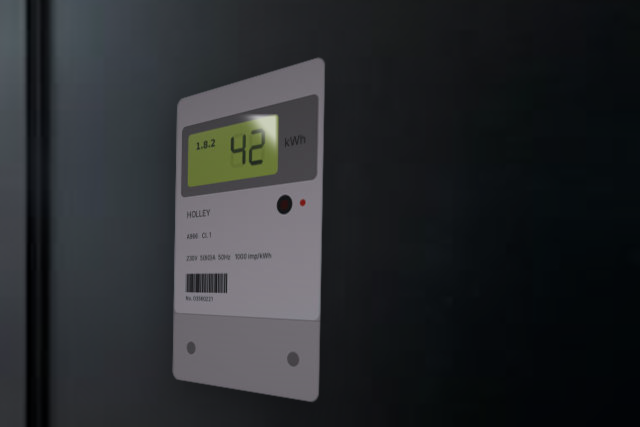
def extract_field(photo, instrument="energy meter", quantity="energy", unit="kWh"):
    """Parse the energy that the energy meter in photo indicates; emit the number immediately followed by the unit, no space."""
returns 42kWh
